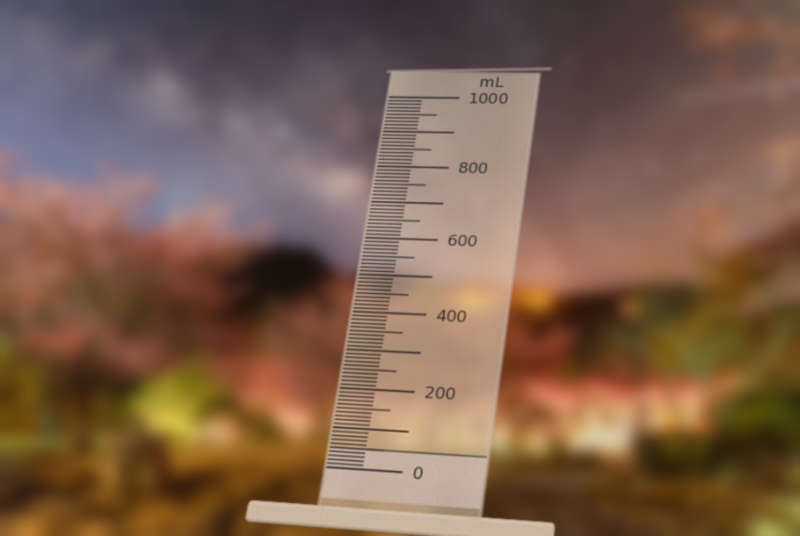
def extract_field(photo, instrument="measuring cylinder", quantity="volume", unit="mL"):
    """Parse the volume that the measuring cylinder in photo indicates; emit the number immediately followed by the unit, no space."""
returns 50mL
